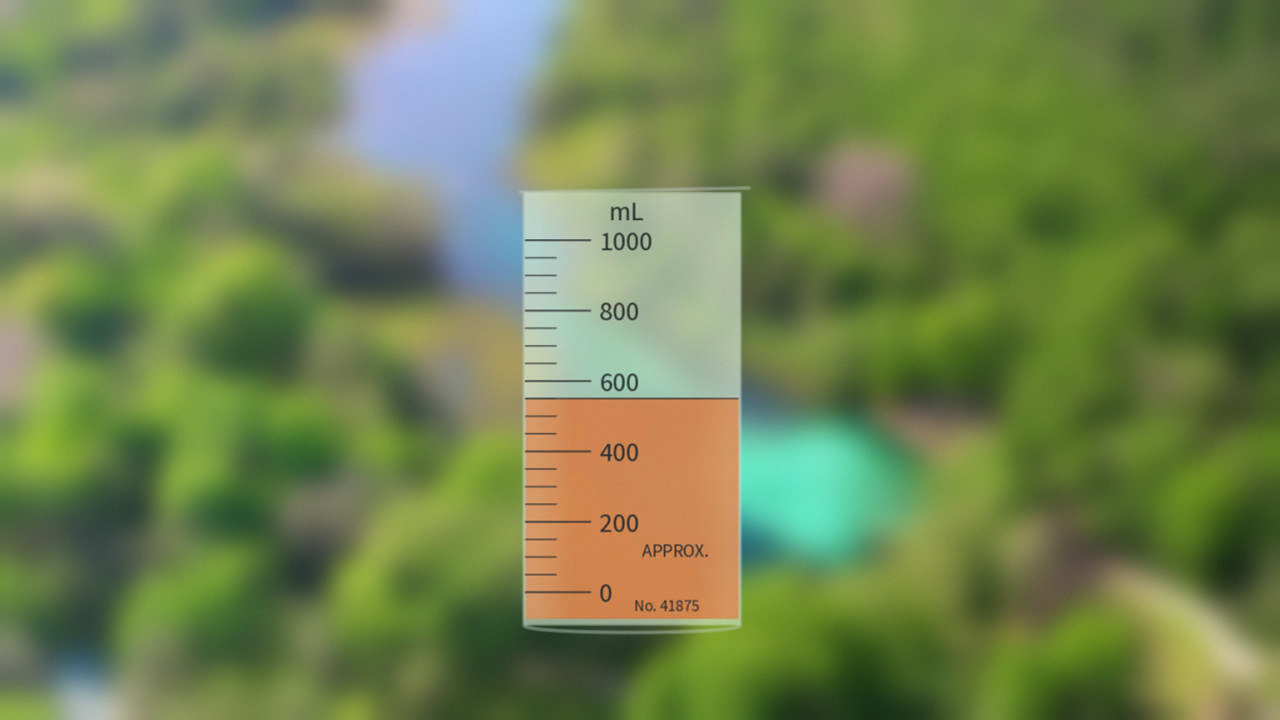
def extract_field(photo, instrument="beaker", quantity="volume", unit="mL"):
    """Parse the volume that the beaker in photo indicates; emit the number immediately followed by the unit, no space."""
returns 550mL
